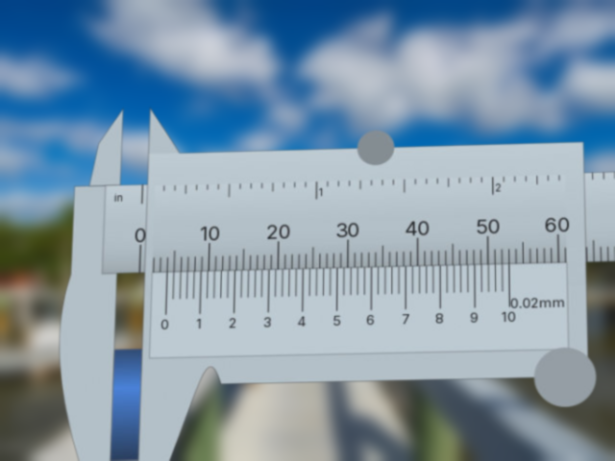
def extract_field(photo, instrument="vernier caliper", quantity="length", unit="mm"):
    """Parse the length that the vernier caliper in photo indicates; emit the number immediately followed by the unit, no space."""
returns 4.0mm
